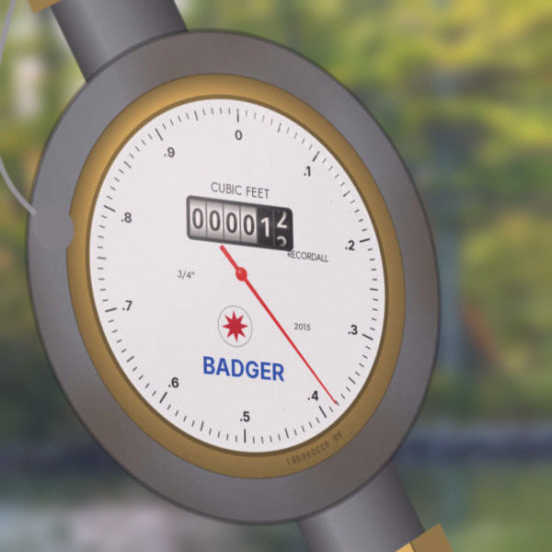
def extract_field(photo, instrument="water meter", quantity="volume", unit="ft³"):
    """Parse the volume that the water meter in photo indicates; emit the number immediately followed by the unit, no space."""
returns 12.38ft³
